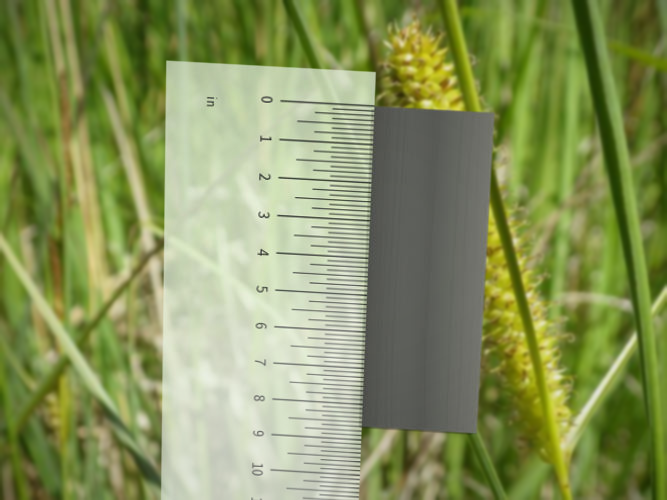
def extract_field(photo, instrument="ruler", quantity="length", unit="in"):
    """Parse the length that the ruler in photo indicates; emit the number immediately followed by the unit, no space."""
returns 8.625in
